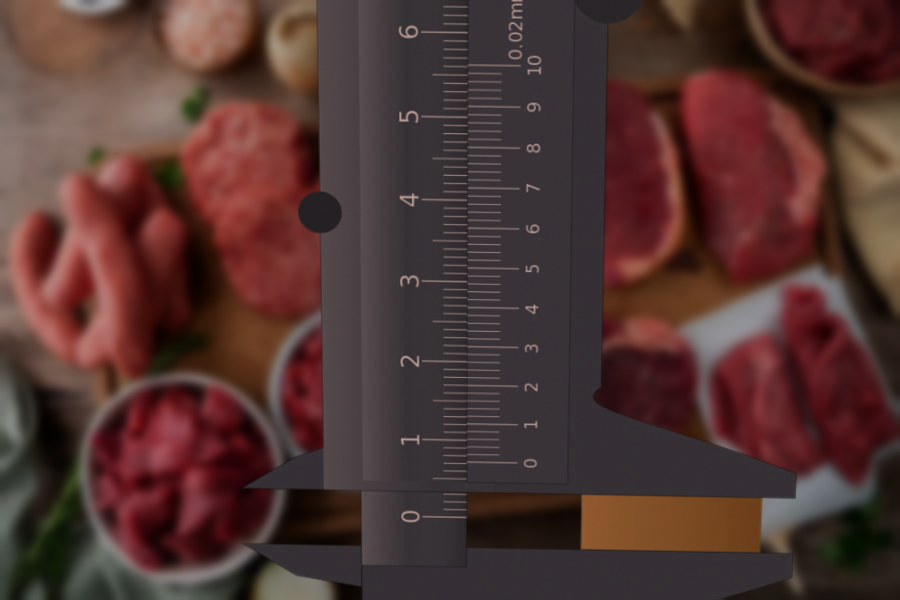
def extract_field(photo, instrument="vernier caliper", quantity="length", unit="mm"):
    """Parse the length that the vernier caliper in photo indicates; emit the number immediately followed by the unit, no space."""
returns 7.2mm
